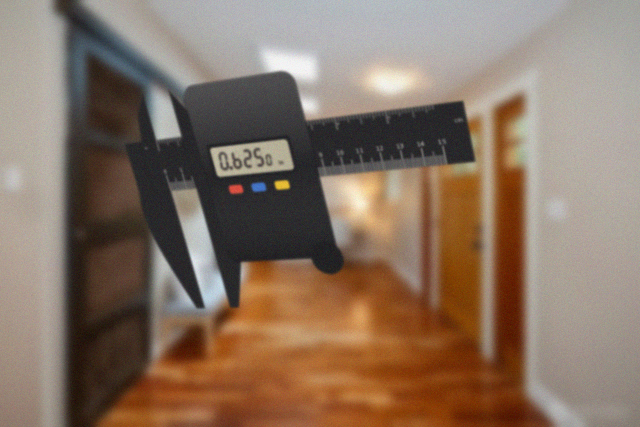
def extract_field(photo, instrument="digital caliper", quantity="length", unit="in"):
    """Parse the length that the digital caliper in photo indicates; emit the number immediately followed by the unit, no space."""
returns 0.6250in
